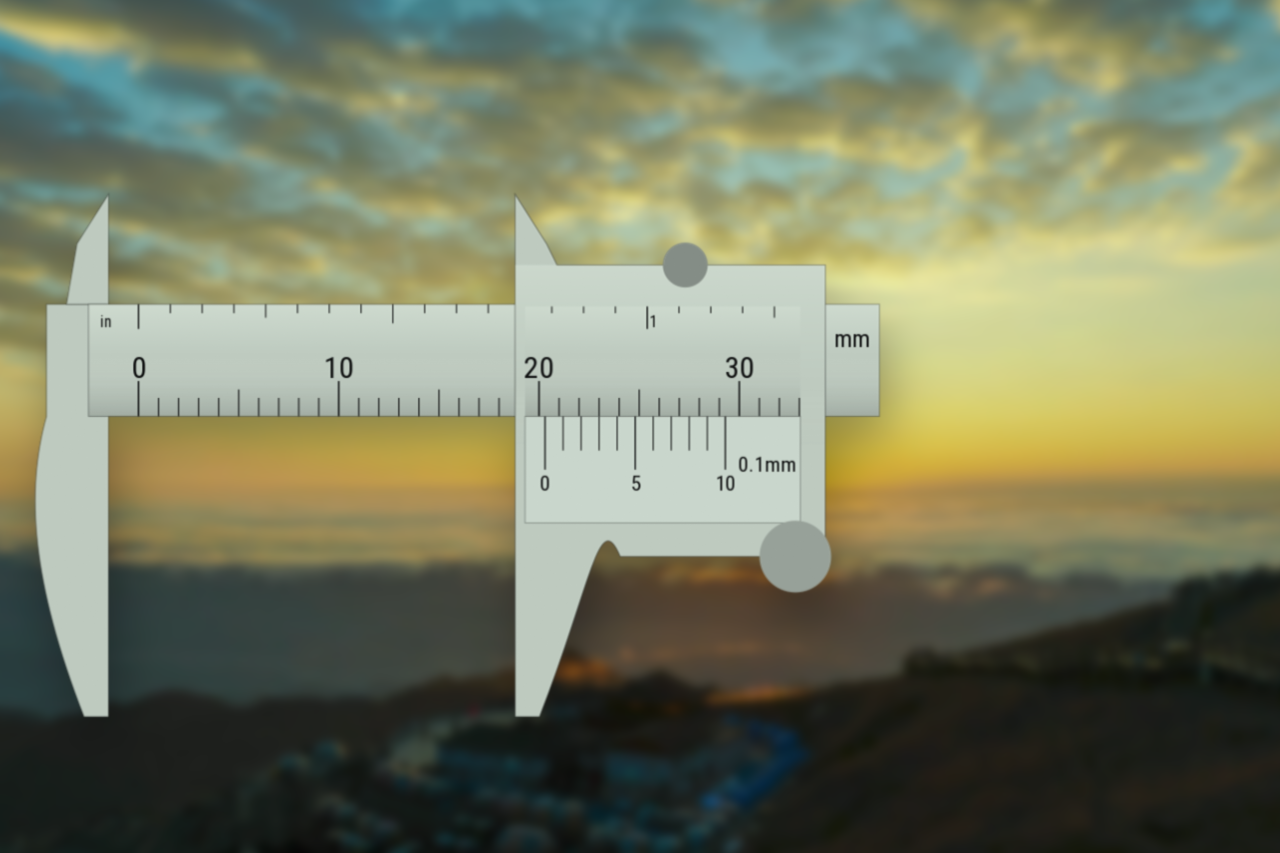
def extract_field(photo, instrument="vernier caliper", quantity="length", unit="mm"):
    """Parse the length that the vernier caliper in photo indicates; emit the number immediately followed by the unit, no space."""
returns 20.3mm
